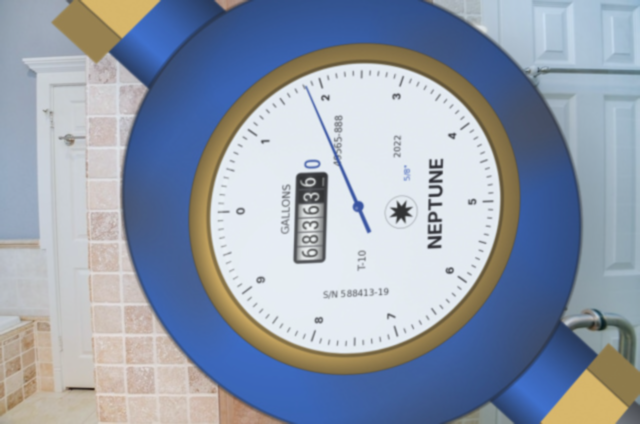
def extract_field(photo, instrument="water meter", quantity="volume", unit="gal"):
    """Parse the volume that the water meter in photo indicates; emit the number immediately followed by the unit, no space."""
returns 6836361.8gal
